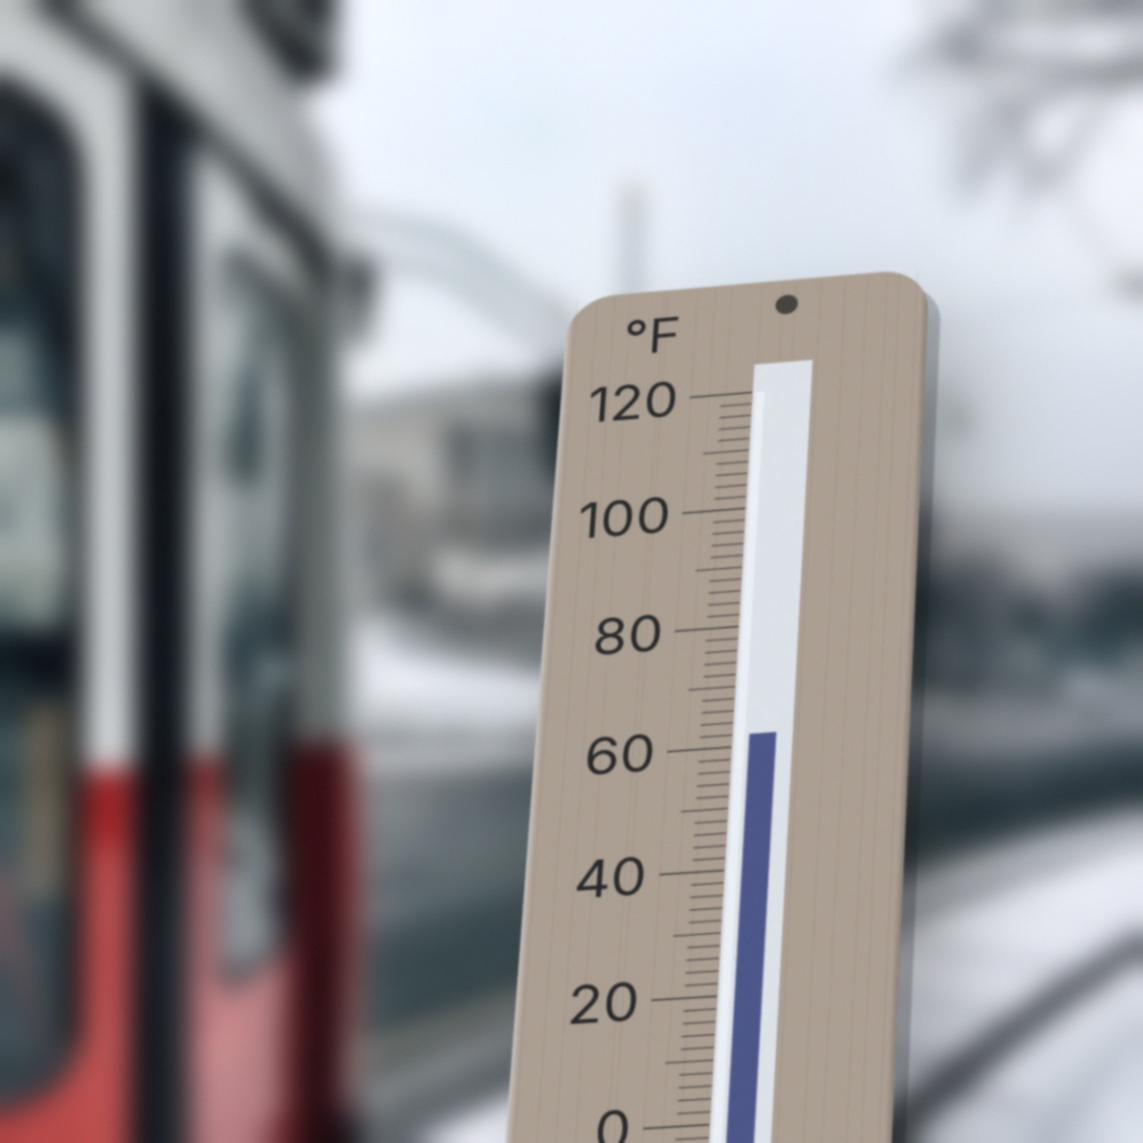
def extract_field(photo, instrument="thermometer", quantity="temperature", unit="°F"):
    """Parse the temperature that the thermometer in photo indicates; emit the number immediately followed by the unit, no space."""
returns 62°F
